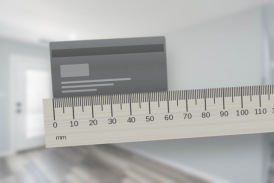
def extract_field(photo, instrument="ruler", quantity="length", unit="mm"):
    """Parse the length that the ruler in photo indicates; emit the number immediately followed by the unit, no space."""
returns 60mm
